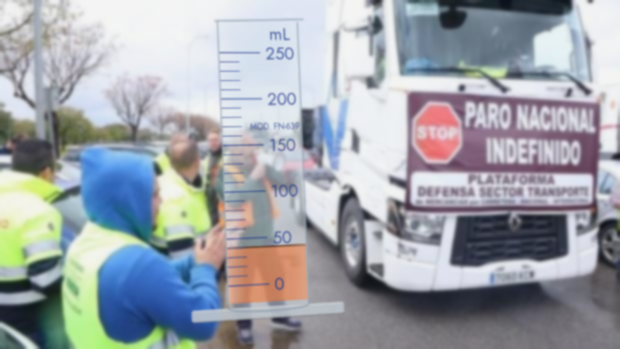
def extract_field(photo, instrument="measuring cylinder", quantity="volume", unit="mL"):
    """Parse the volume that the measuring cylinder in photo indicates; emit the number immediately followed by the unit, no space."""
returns 40mL
